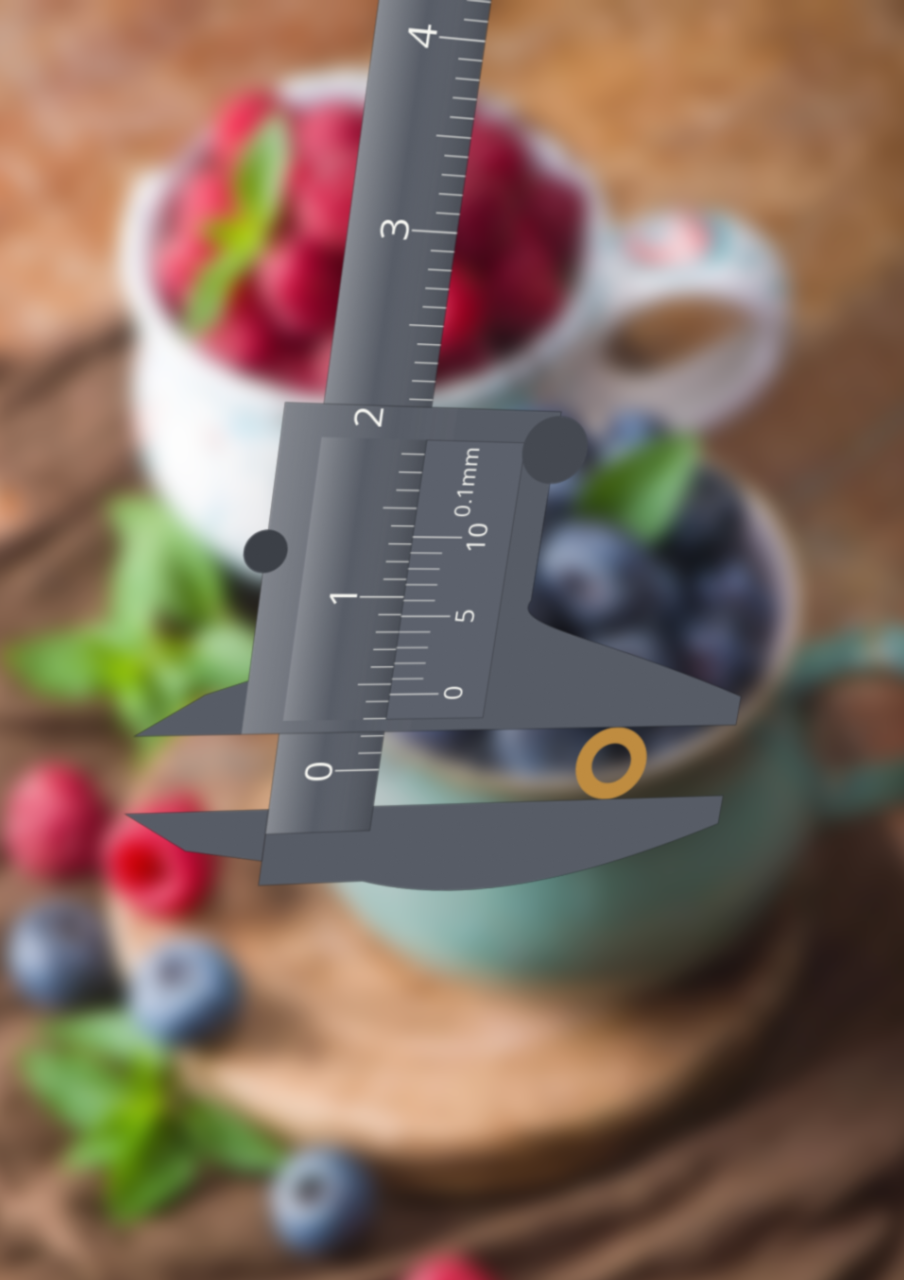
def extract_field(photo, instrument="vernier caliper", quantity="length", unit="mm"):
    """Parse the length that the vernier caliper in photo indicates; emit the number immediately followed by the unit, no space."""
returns 4.4mm
